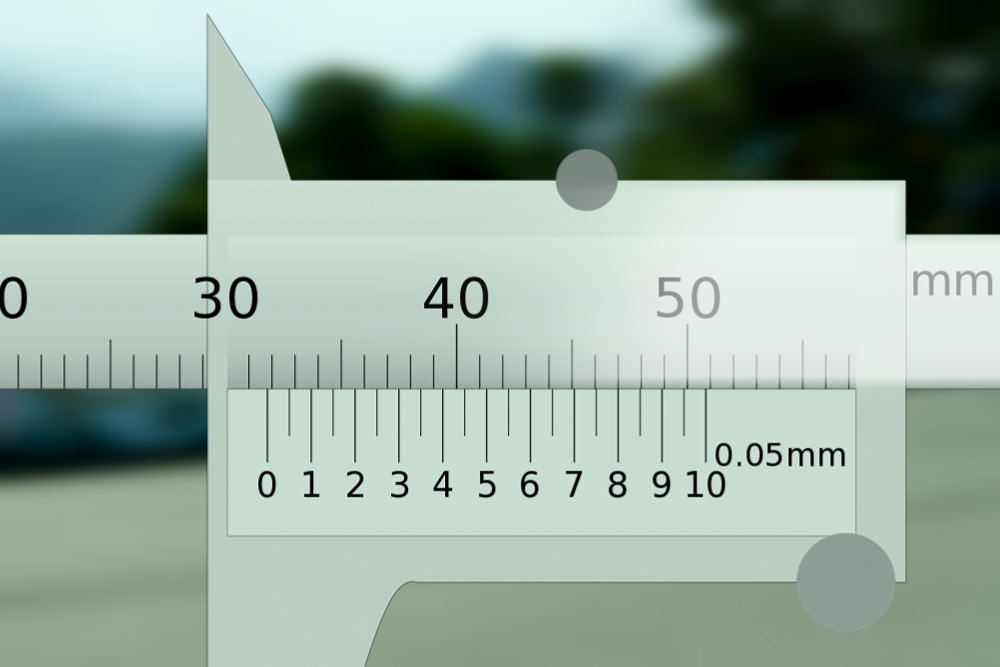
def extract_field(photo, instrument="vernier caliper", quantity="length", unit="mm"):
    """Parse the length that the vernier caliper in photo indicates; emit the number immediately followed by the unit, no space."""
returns 31.80mm
